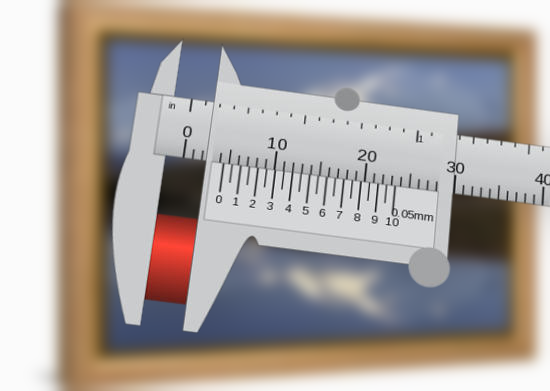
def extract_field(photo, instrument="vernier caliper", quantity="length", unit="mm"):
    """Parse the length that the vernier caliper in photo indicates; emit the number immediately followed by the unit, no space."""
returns 4.4mm
